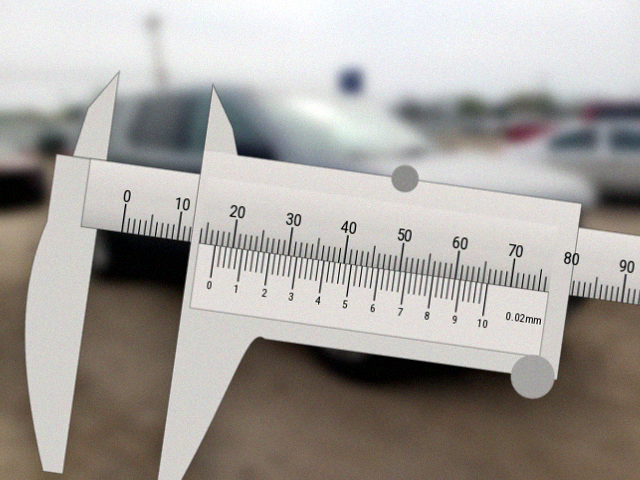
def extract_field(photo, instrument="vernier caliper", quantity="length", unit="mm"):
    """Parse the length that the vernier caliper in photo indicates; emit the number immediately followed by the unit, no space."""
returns 16.8mm
